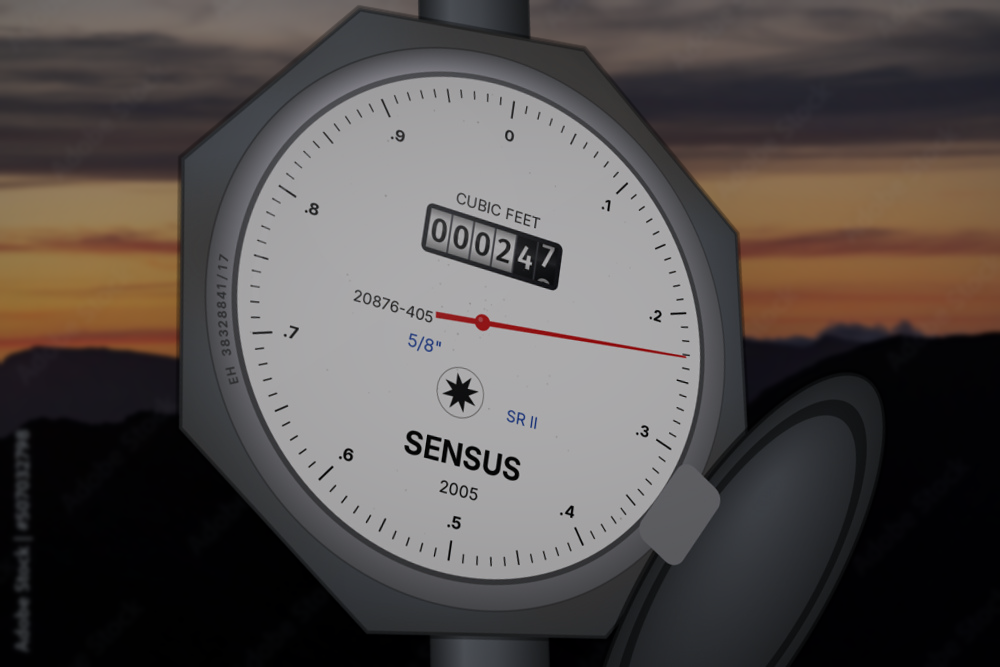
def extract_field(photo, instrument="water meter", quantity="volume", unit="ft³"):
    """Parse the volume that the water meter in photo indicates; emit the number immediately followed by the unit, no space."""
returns 247.23ft³
